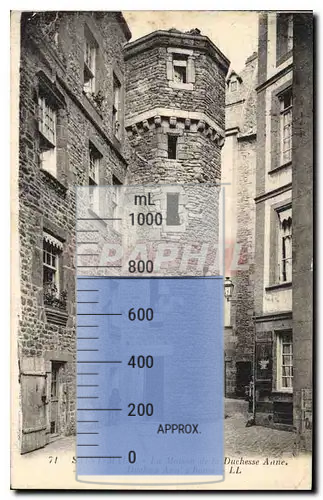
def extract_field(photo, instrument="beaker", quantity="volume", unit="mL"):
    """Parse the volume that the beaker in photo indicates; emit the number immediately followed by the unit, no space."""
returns 750mL
